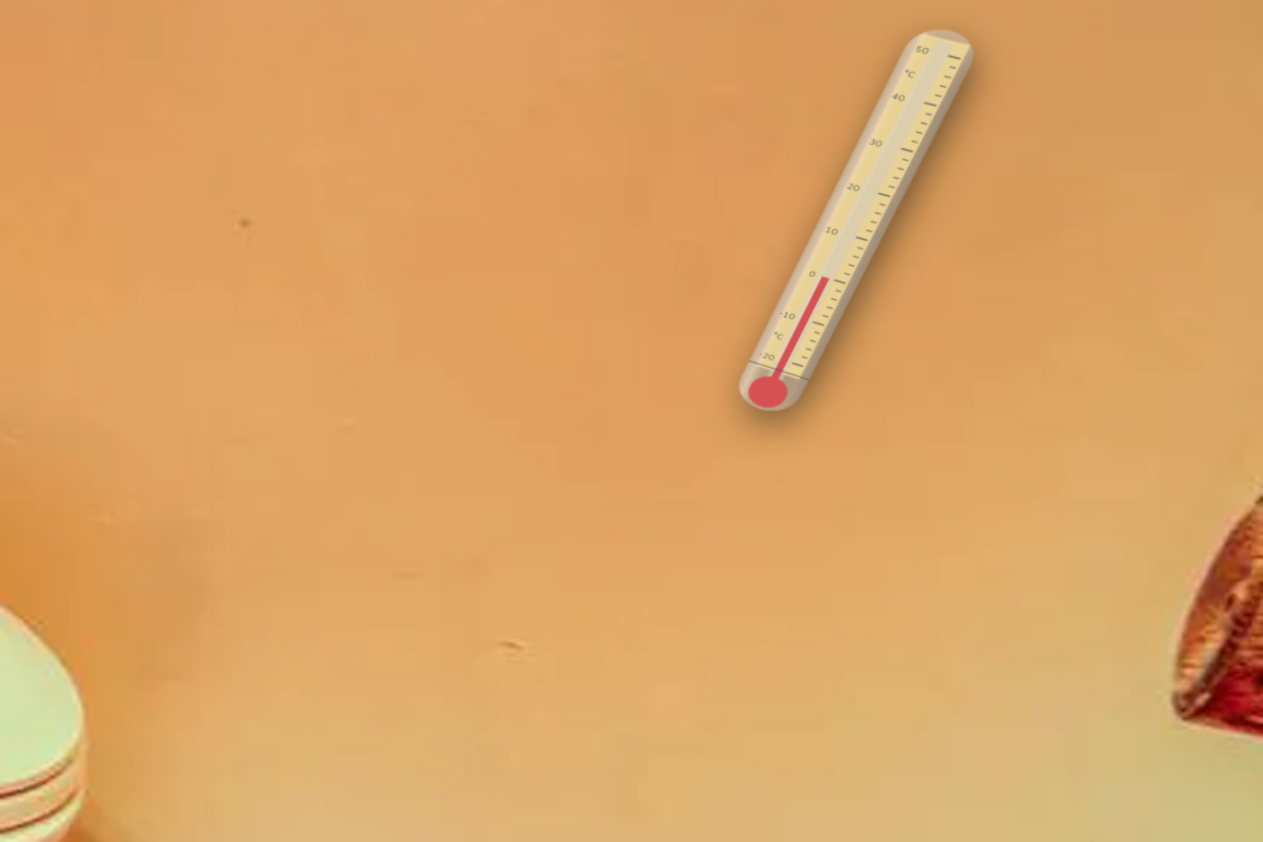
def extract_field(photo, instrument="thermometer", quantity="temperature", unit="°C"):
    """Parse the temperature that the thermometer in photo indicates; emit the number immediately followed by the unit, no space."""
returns 0°C
